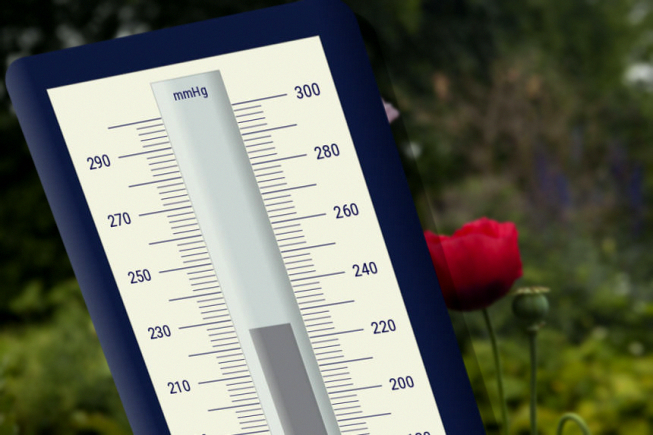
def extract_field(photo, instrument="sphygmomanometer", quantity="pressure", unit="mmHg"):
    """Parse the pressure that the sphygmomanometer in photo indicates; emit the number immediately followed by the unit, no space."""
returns 226mmHg
